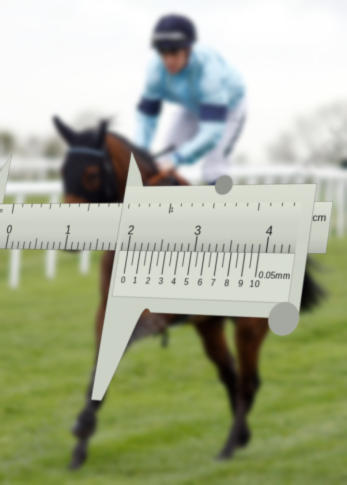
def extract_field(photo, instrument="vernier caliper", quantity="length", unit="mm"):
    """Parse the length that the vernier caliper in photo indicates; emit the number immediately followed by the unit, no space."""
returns 20.0mm
